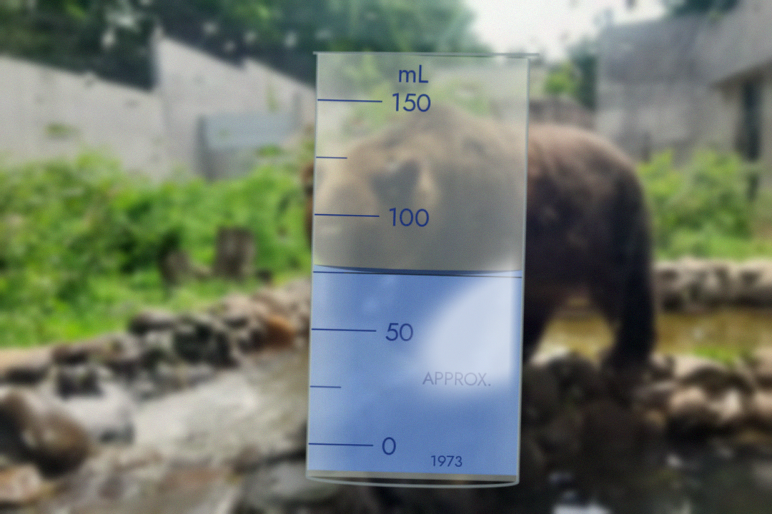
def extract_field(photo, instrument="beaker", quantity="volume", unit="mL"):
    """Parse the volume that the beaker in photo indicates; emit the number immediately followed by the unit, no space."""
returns 75mL
